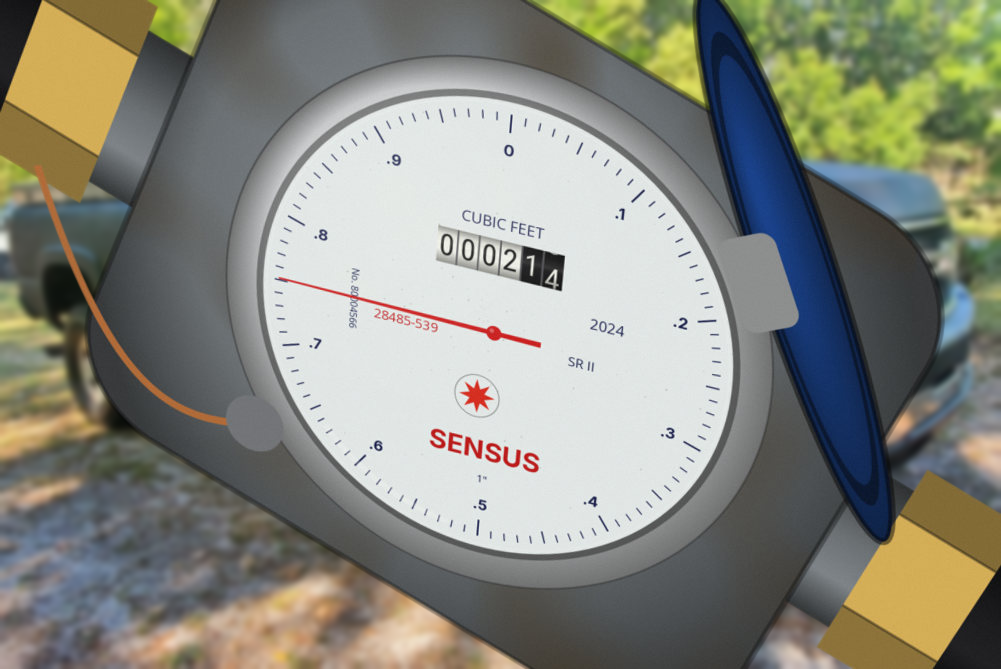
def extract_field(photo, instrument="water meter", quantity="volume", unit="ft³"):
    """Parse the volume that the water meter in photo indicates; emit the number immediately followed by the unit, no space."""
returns 213.75ft³
